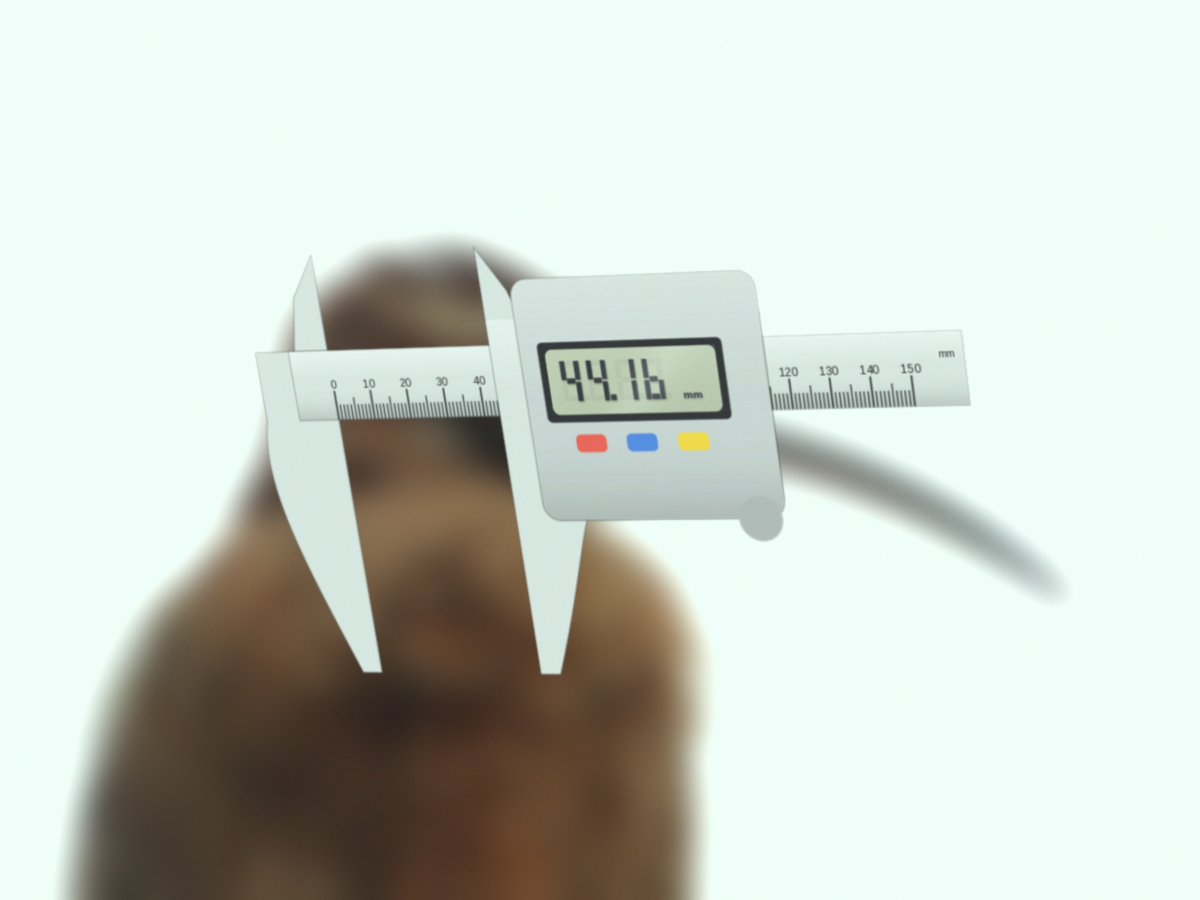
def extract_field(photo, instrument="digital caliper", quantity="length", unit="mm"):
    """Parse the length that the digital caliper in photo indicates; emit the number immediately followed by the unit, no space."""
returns 44.16mm
